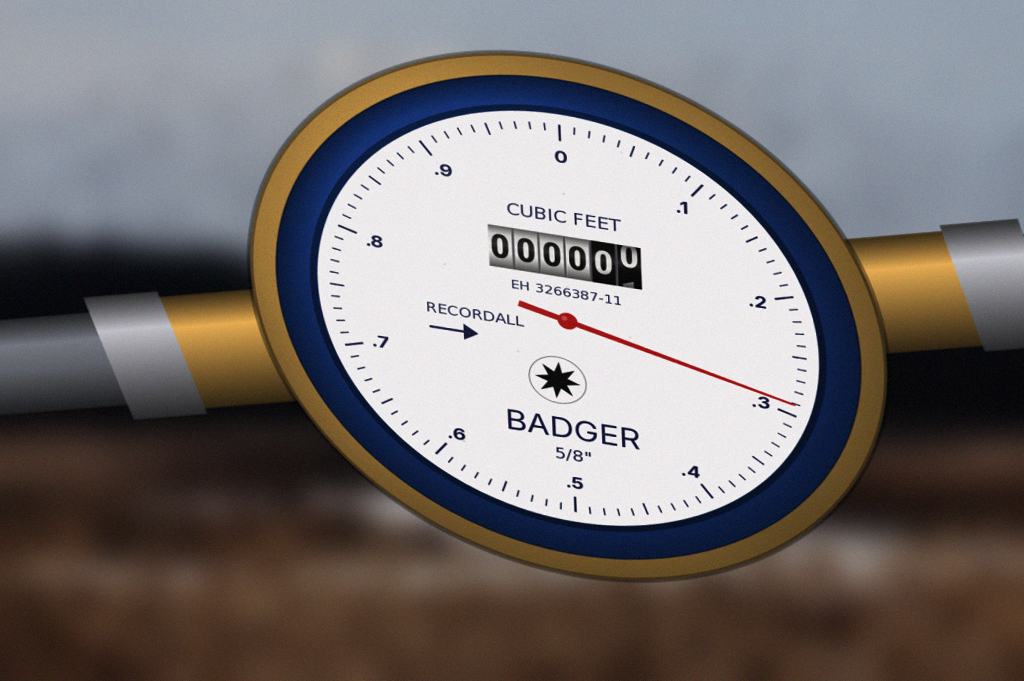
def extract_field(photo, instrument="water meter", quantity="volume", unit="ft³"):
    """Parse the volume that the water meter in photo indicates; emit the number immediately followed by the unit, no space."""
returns 0.29ft³
